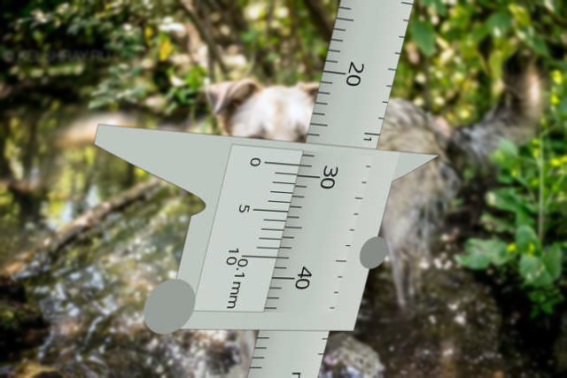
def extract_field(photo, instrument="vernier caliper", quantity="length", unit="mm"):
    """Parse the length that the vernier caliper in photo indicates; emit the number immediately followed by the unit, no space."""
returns 29.0mm
